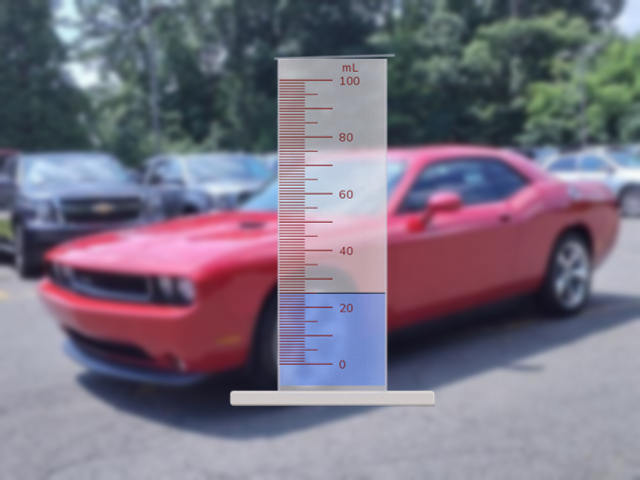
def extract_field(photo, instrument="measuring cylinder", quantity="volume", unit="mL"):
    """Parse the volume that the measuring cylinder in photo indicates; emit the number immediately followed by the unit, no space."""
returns 25mL
